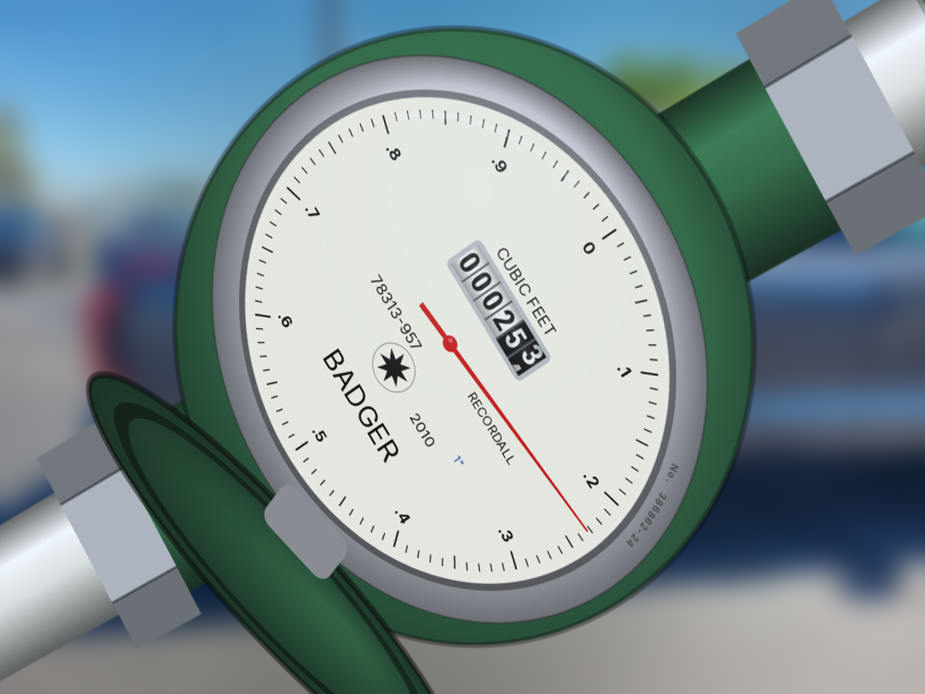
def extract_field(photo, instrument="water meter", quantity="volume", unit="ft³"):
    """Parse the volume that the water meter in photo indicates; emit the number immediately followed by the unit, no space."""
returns 253.23ft³
